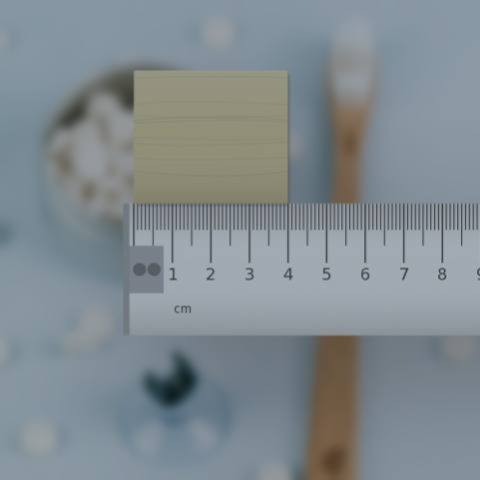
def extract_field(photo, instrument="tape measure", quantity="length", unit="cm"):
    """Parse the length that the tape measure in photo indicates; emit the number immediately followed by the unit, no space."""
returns 4cm
